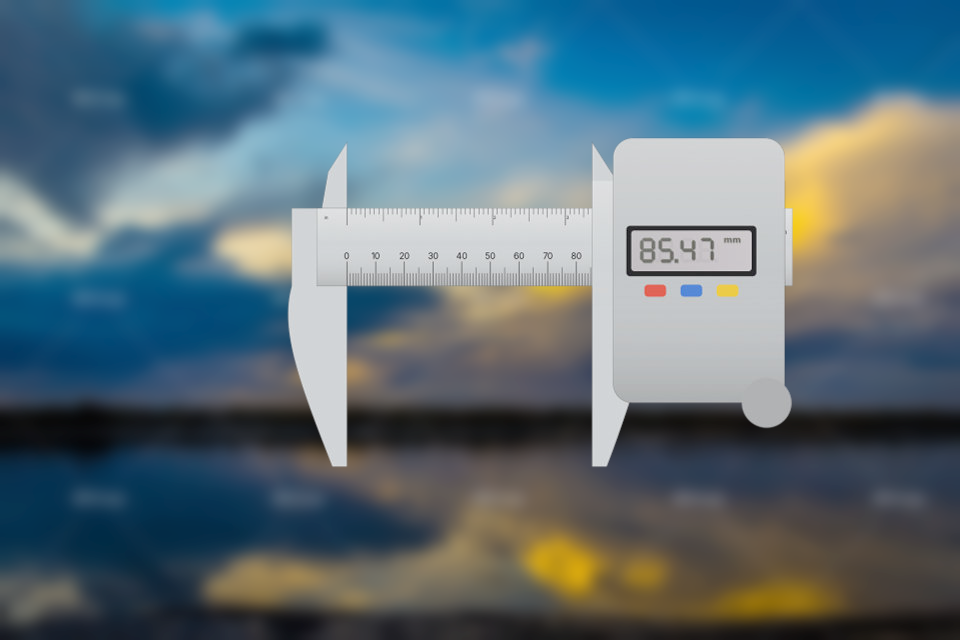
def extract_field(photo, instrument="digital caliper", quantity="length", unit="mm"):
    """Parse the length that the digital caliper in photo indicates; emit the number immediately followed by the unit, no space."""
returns 85.47mm
